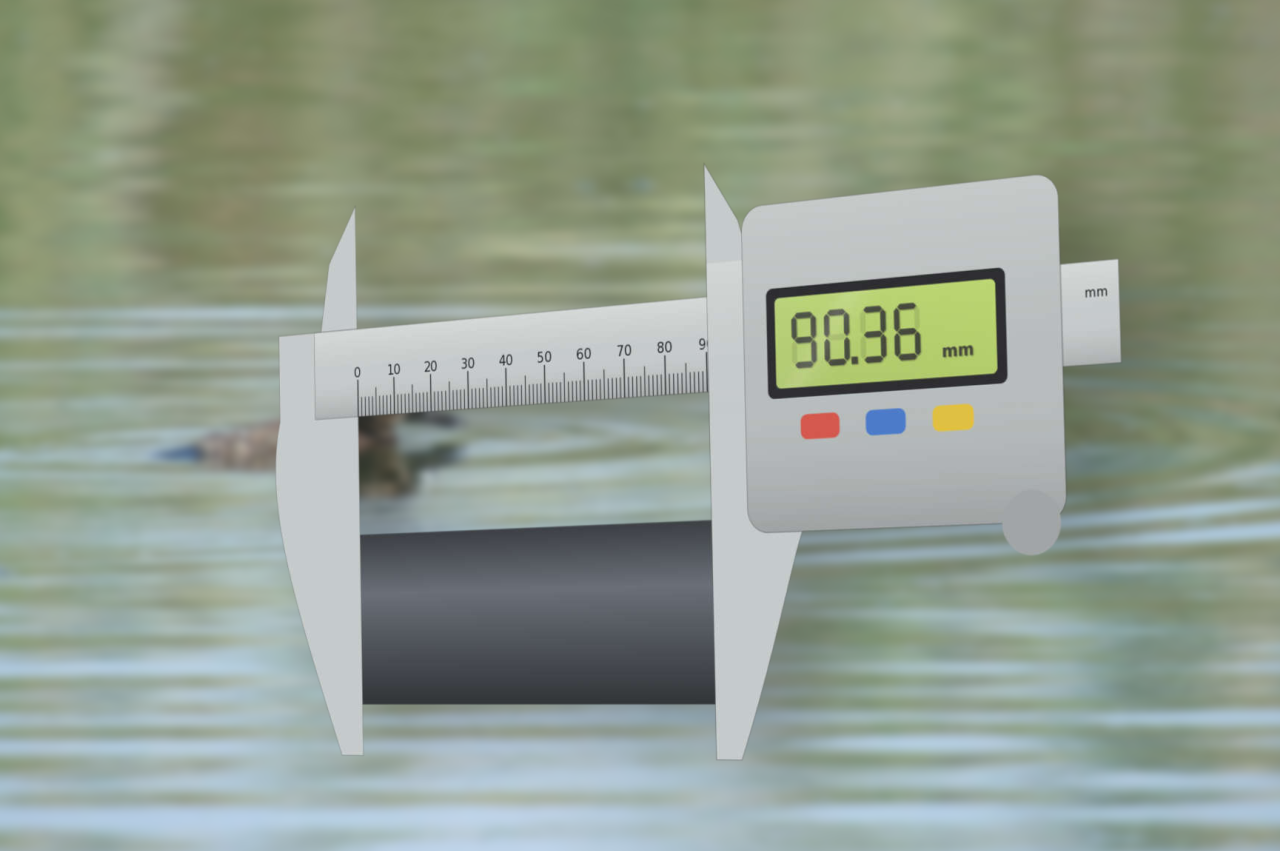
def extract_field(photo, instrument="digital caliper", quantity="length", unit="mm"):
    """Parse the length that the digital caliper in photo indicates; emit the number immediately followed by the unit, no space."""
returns 90.36mm
